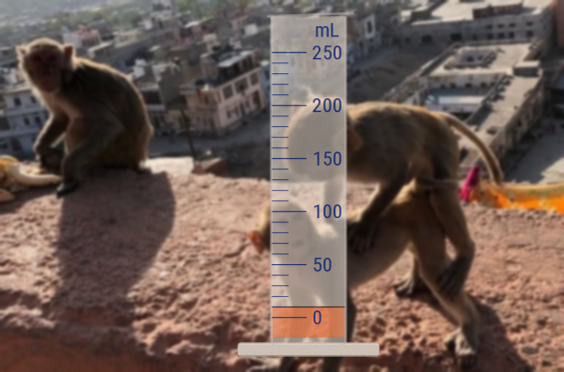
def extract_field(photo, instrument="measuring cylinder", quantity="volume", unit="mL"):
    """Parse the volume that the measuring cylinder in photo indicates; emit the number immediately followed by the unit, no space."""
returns 10mL
